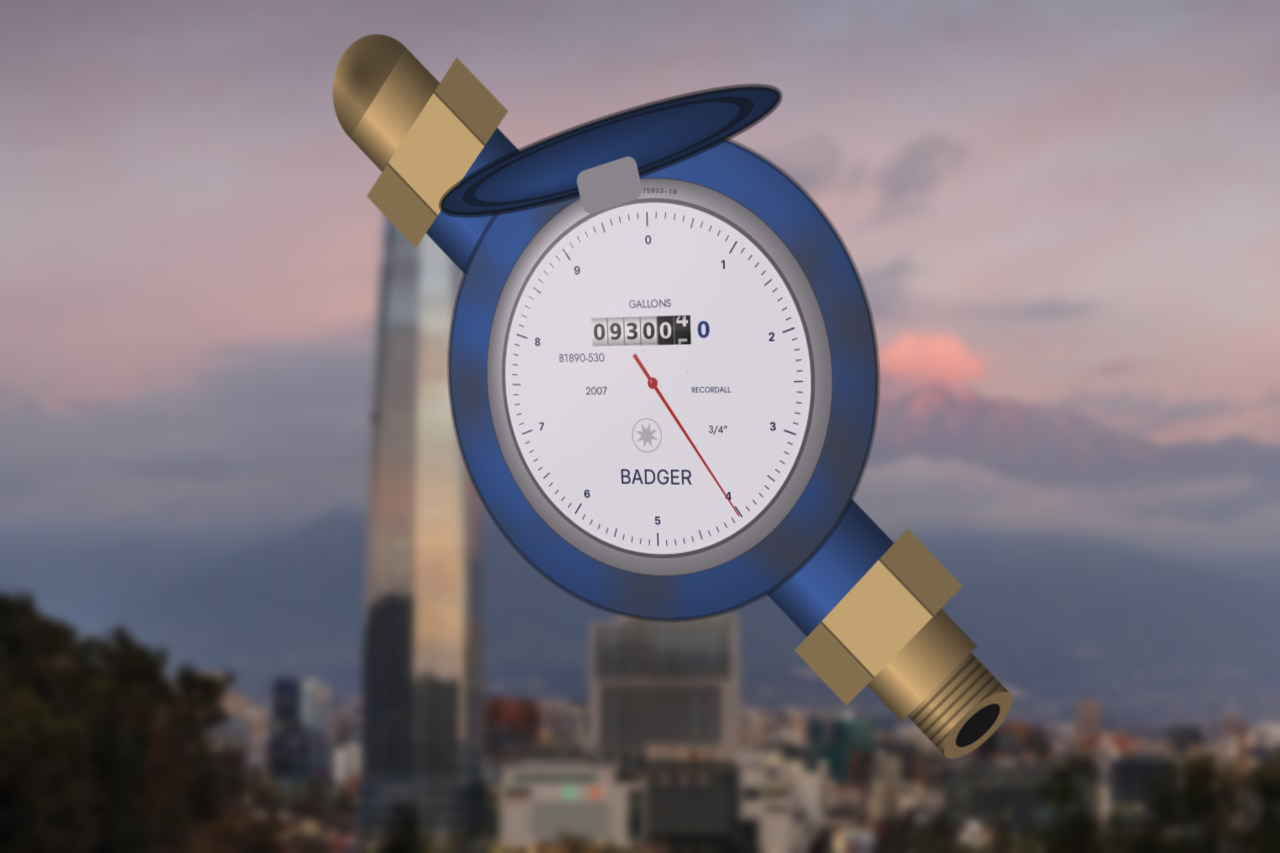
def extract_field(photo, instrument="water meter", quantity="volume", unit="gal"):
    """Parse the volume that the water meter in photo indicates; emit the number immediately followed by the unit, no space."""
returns 930044.0gal
